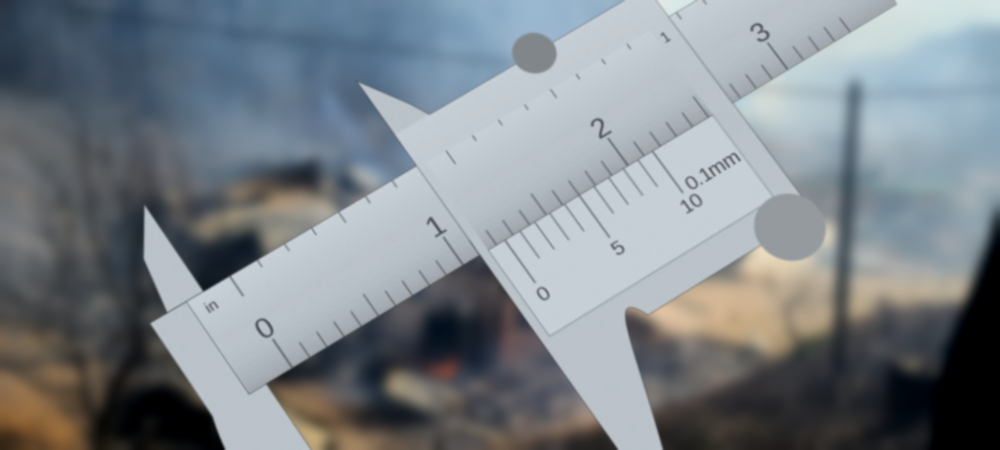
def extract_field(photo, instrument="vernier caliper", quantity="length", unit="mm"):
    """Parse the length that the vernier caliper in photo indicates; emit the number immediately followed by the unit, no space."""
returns 12.5mm
